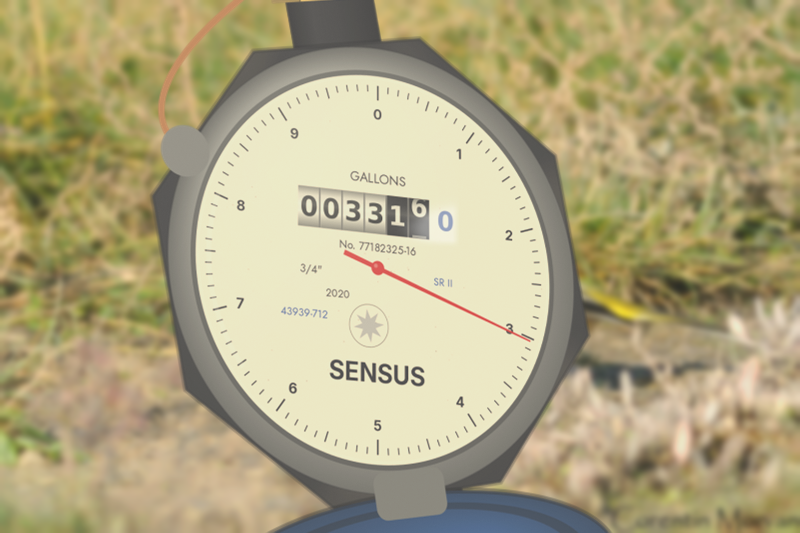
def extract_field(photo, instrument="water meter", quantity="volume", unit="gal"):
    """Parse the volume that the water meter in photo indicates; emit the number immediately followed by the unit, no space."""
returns 33163.0gal
